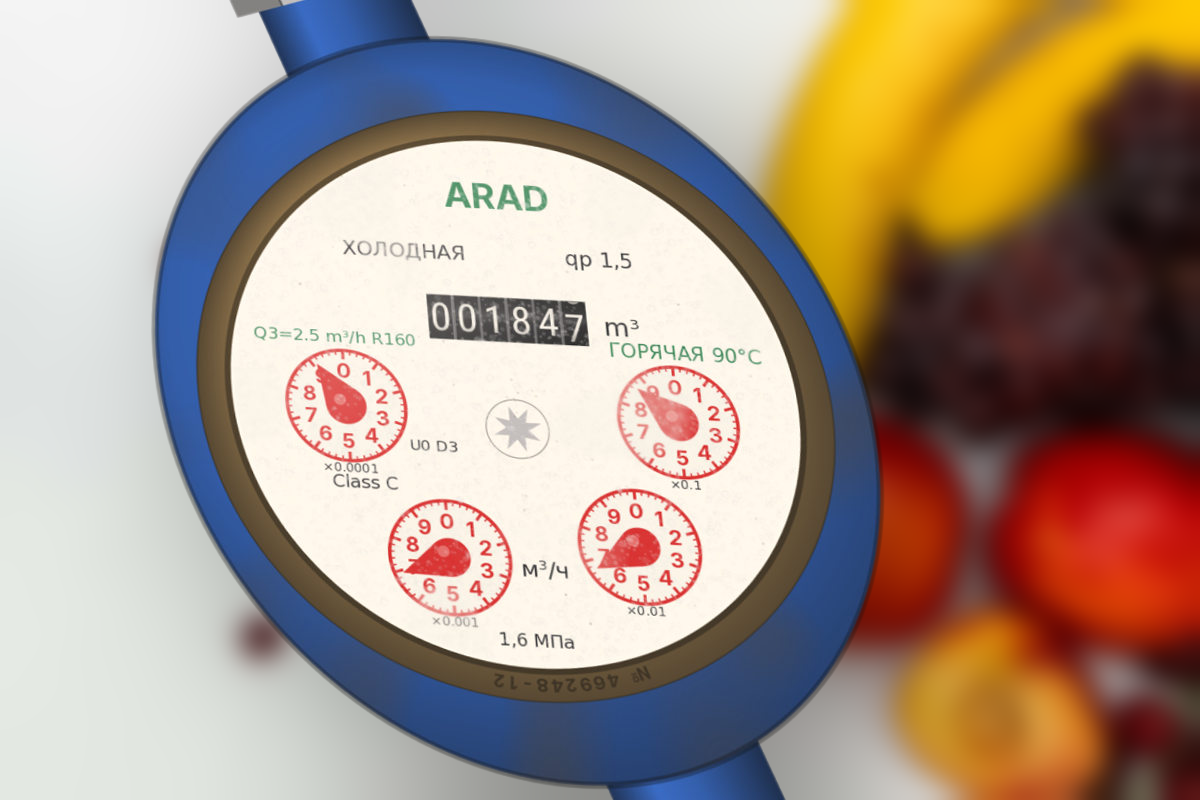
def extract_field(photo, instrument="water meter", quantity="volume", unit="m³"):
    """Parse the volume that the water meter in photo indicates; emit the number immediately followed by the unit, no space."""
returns 1846.8669m³
